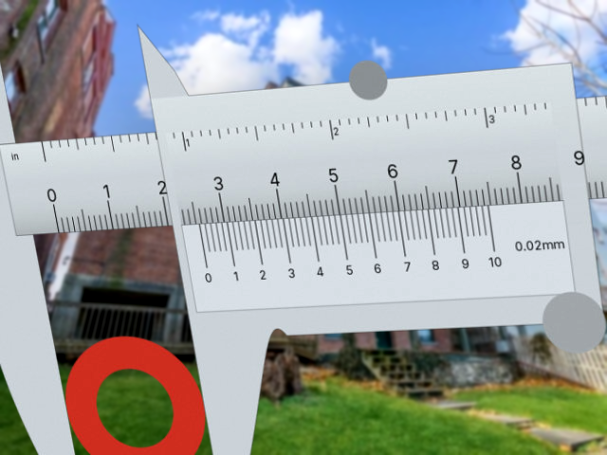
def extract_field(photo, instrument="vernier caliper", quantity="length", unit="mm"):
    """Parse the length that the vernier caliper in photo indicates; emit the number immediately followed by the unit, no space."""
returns 25.6mm
